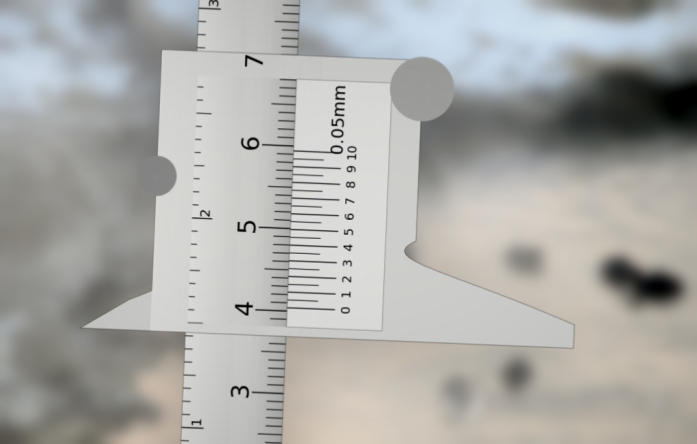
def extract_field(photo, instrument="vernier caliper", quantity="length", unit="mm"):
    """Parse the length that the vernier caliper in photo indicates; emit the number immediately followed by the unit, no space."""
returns 40.4mm
